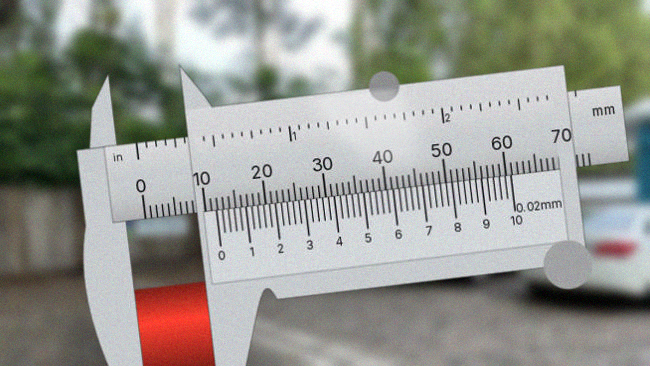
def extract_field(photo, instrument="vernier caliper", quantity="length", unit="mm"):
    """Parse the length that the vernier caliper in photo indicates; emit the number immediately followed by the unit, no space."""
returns 11.8mm
